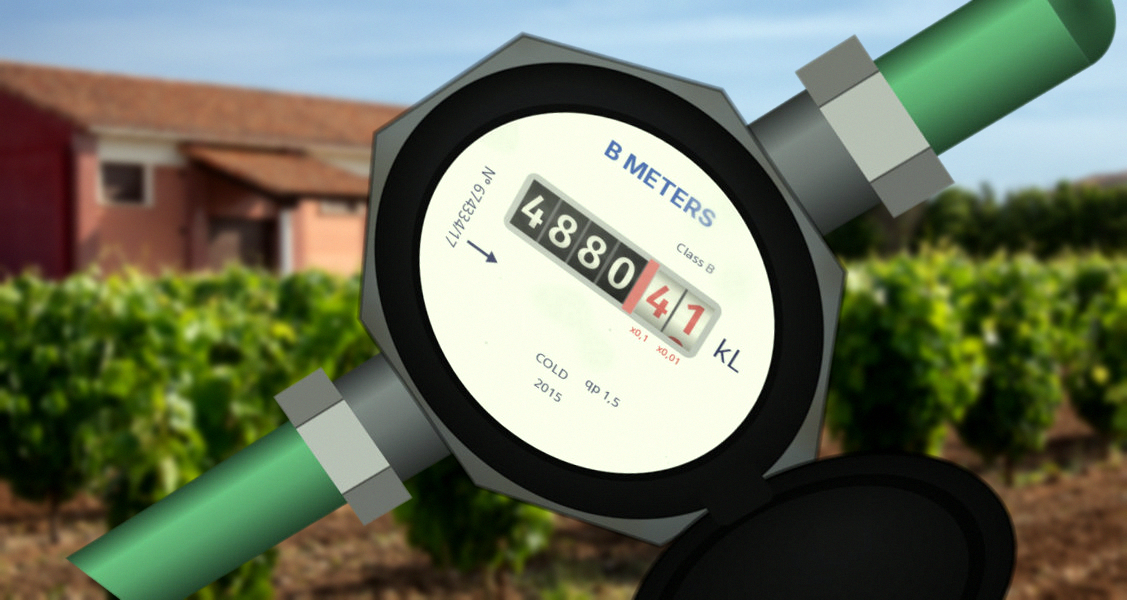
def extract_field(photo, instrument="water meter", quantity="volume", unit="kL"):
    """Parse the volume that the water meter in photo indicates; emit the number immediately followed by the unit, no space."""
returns 4880.41kL
